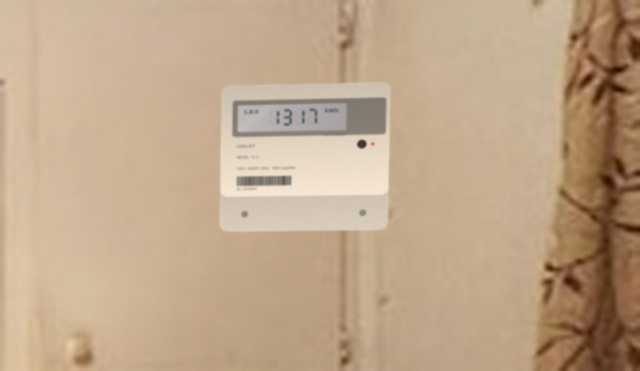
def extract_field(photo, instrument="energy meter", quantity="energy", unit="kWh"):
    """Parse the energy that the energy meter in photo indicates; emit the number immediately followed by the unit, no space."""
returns 1317kWh
